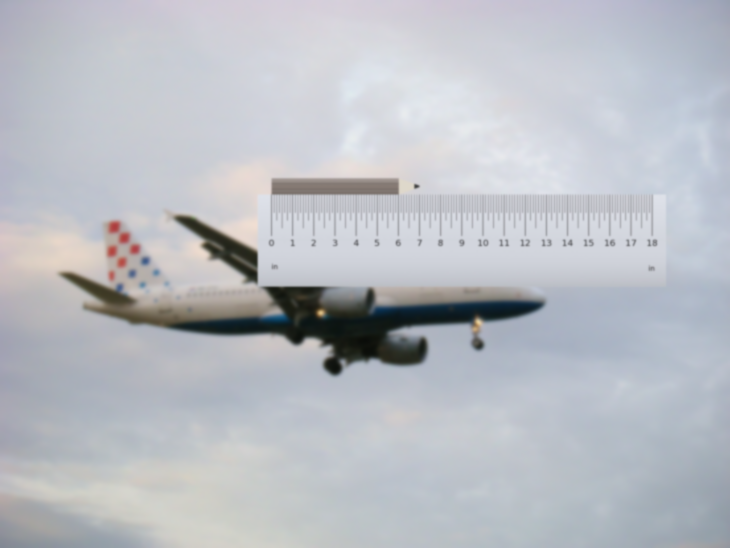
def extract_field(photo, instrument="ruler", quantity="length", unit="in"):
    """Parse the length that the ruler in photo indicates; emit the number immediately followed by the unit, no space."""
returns 7in
